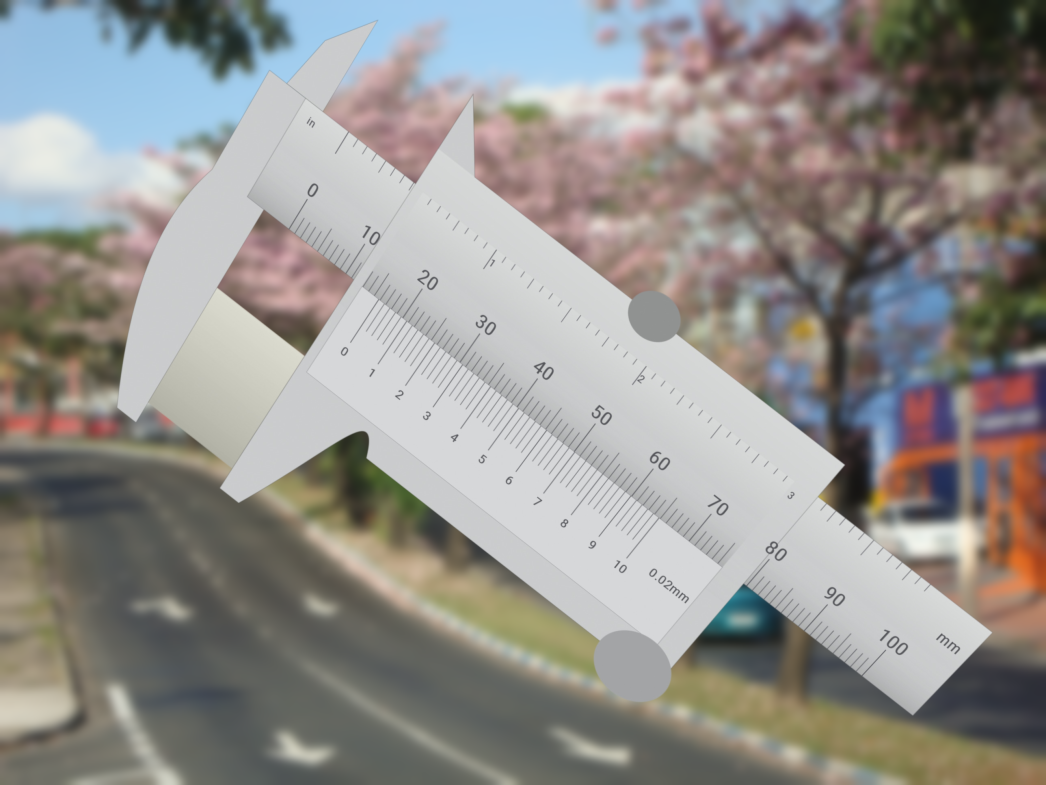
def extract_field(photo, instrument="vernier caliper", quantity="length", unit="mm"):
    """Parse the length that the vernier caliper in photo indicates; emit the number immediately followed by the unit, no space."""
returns 15.8mm
